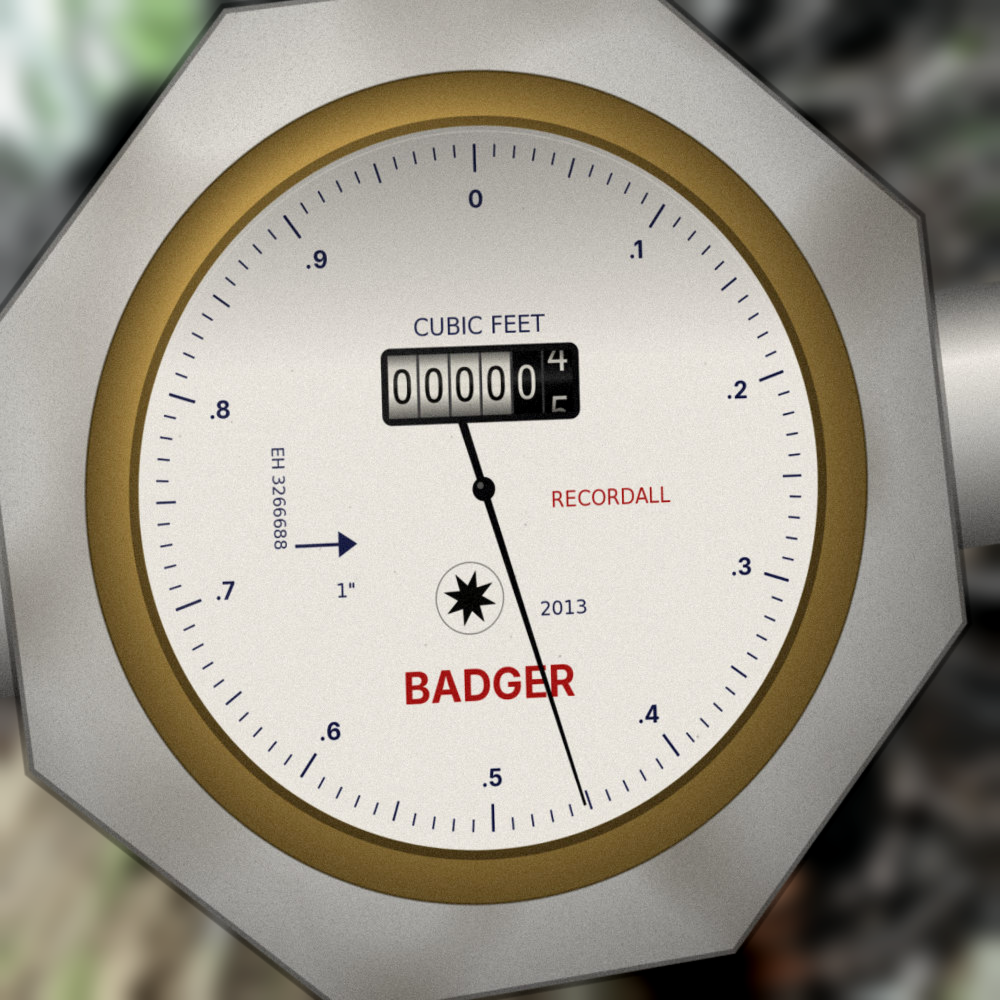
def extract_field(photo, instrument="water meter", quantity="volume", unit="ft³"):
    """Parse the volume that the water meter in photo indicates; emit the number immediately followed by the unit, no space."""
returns 4.45ft³
